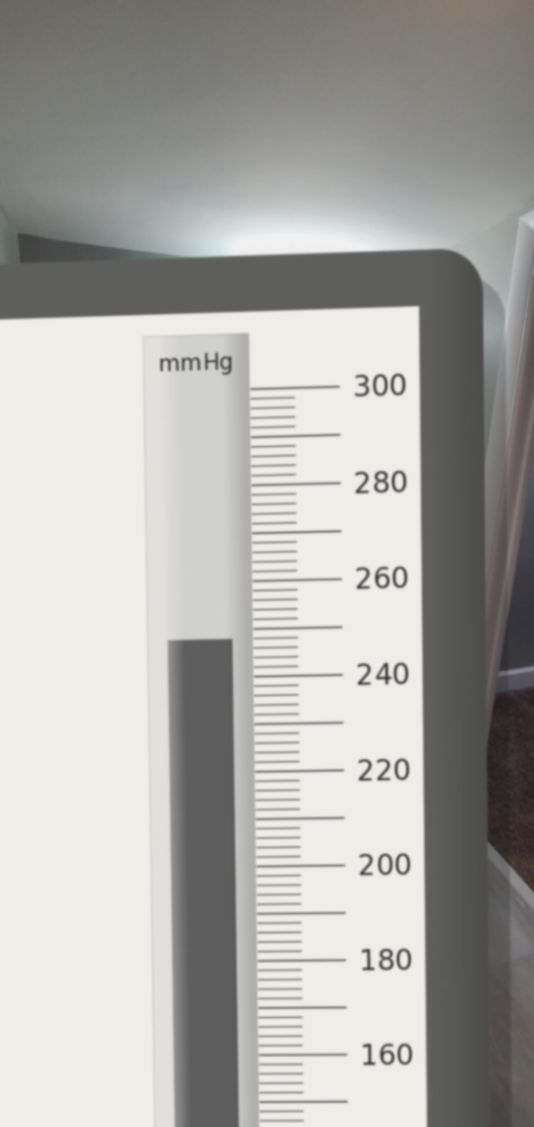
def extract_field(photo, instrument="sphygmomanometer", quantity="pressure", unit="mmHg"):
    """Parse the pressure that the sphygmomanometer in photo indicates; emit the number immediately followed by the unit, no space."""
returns 248mmHg
